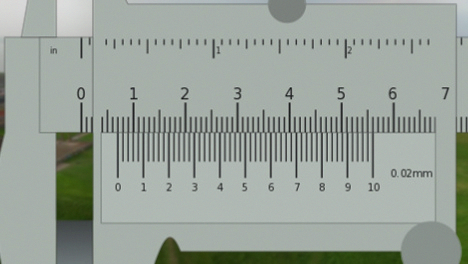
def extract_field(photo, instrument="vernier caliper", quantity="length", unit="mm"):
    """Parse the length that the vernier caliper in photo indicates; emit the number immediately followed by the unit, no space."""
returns 7.0mm
